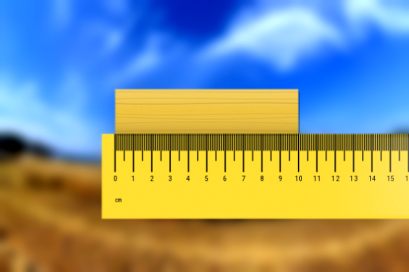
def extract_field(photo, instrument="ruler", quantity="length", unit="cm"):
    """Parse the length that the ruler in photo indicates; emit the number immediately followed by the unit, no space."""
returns 10cm
